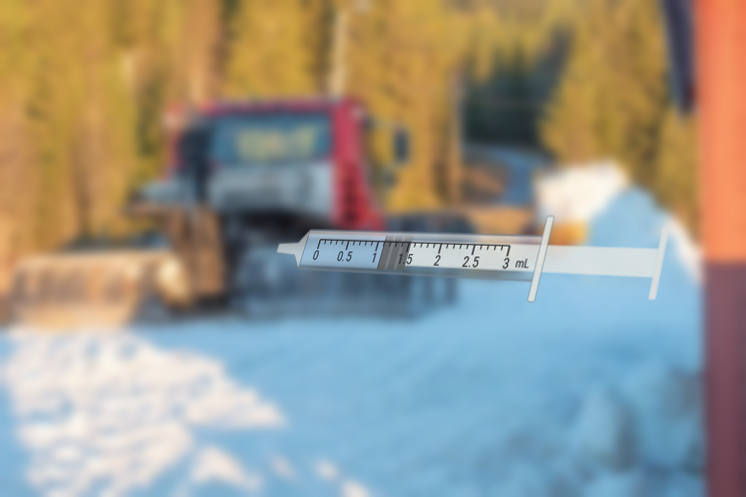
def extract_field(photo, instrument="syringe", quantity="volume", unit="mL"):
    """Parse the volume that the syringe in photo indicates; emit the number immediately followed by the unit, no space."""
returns 1.1mL
